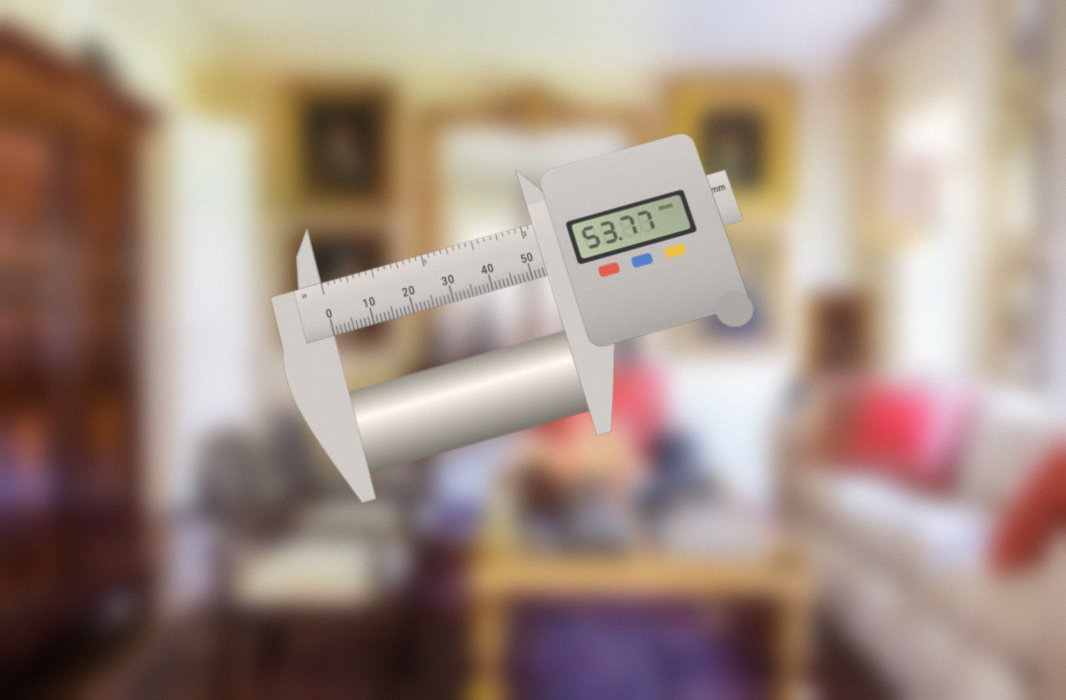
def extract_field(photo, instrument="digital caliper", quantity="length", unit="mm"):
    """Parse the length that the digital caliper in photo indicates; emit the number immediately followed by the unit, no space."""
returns 53.77mm
